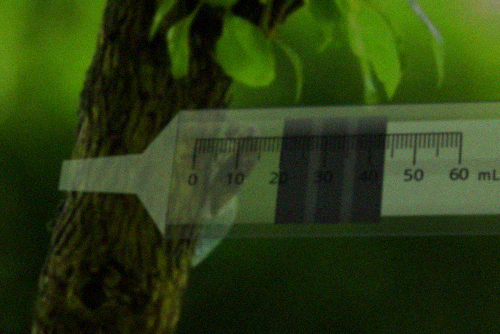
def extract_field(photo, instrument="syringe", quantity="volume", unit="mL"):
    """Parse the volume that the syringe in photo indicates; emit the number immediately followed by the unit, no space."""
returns 20mL
